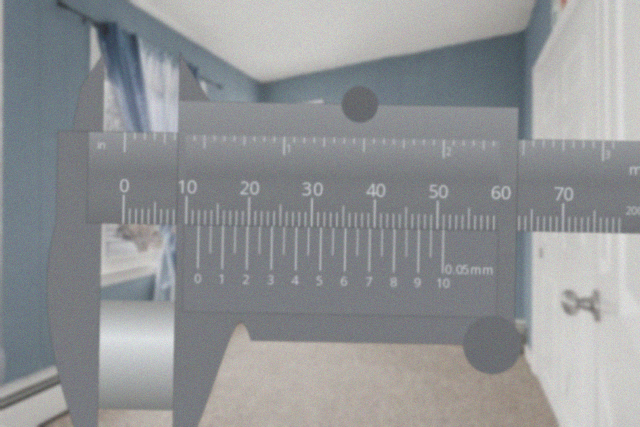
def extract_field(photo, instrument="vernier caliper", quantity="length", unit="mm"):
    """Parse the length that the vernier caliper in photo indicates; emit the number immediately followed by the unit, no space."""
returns 12.0mm
